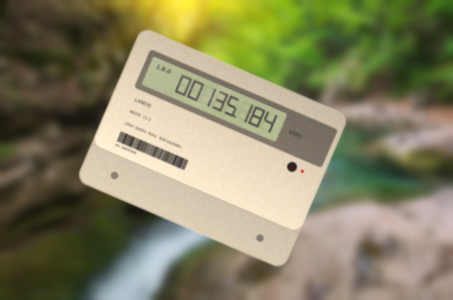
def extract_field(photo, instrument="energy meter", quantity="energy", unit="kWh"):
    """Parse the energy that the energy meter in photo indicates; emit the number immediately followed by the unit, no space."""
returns 135.184kWh
